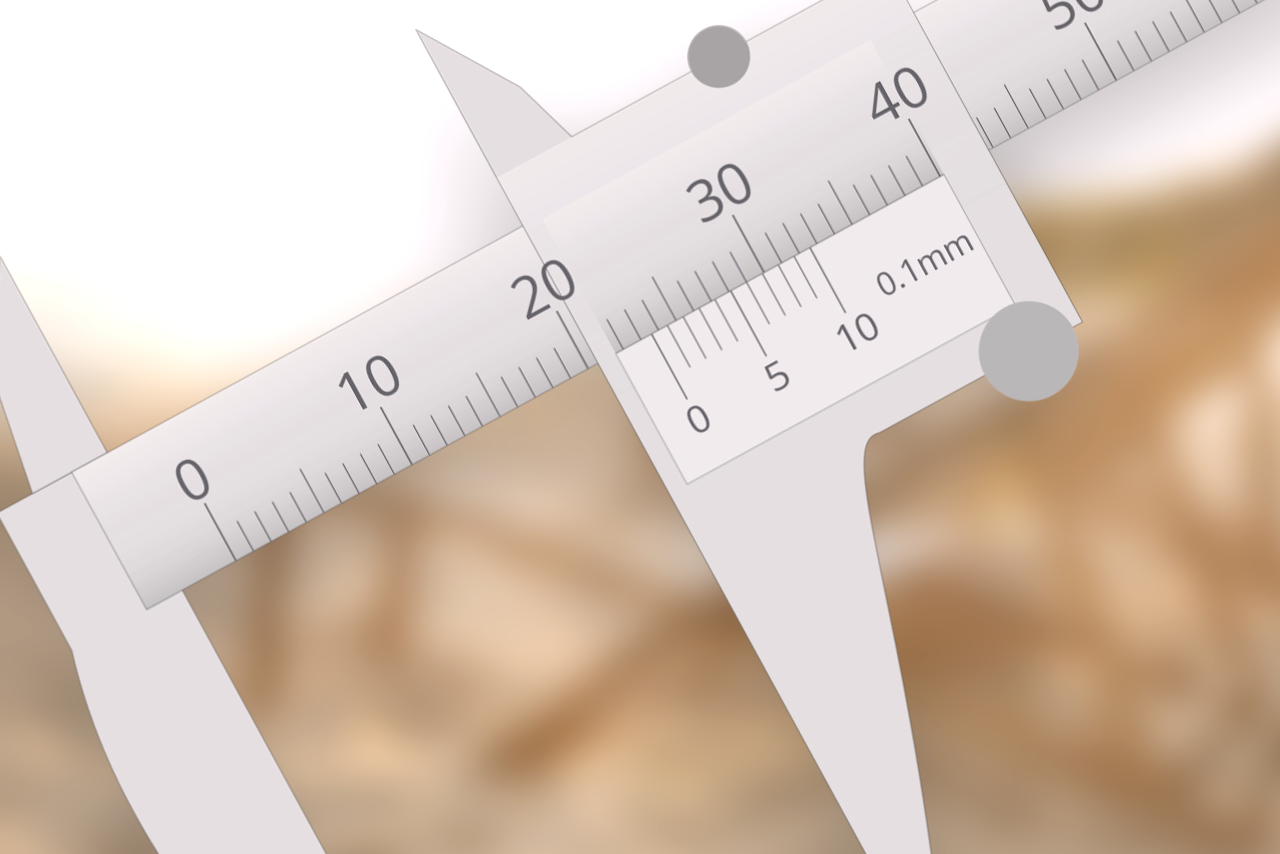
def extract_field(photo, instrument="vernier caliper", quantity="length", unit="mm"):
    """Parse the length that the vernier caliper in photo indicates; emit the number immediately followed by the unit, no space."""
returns 23.6mm
